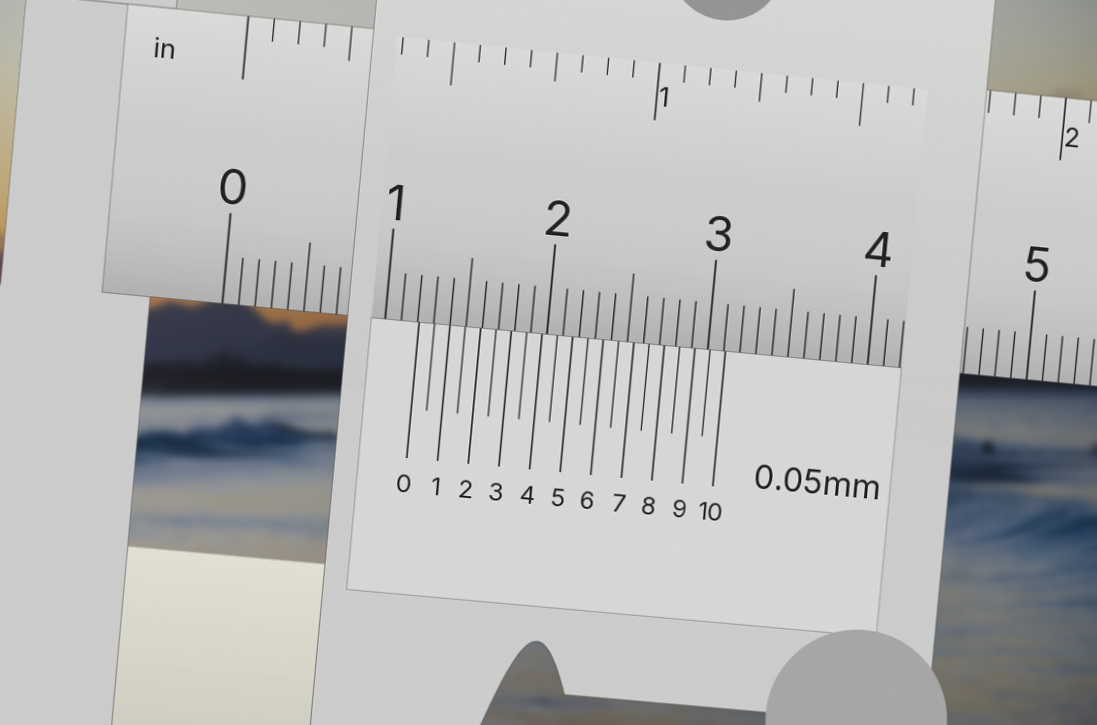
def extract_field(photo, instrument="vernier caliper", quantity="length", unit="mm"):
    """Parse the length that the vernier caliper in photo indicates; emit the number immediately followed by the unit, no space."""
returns 12.1mm
